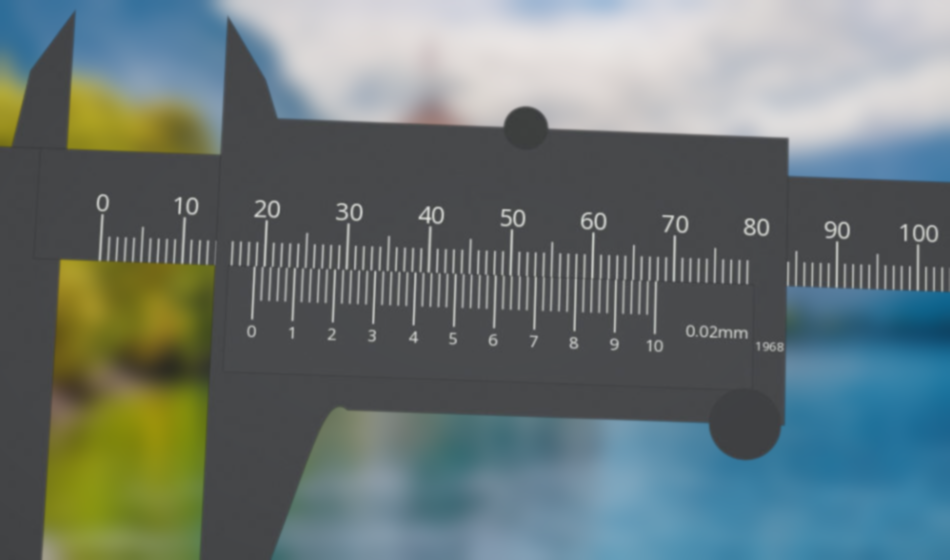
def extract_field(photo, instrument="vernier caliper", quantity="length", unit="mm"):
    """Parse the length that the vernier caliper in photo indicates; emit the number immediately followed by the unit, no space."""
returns 18.8mm
